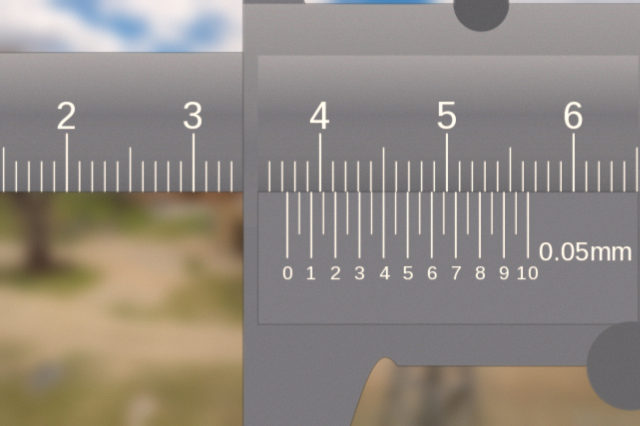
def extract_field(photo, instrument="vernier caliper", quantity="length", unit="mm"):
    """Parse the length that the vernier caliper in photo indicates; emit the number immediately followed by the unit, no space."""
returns 37.4mm
